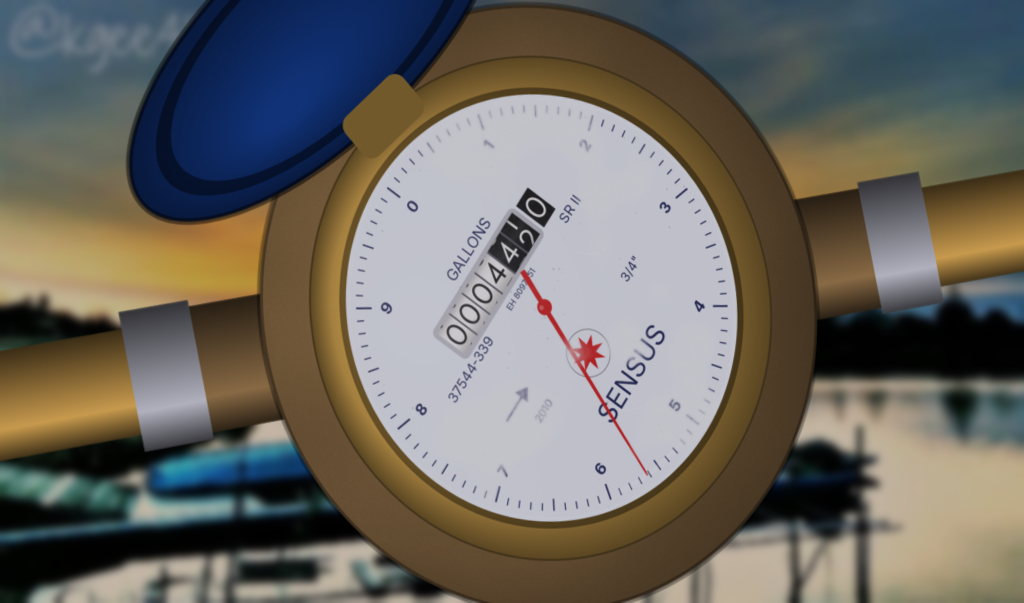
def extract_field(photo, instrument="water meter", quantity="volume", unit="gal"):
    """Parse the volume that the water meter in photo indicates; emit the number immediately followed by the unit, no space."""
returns 4415.6gal
